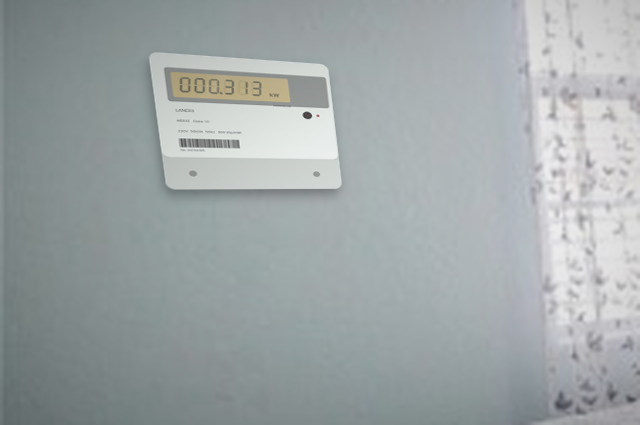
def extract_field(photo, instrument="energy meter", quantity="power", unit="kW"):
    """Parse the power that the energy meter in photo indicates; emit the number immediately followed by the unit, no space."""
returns 0.313kW
